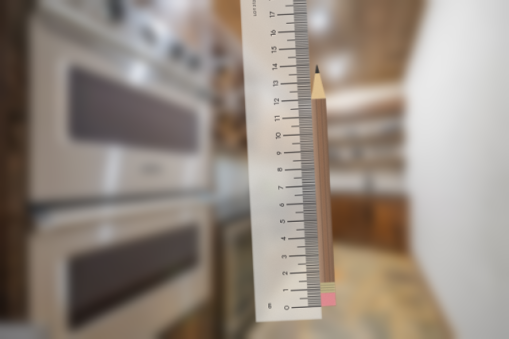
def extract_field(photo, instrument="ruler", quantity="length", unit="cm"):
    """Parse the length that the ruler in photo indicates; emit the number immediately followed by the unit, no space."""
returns 14cm
